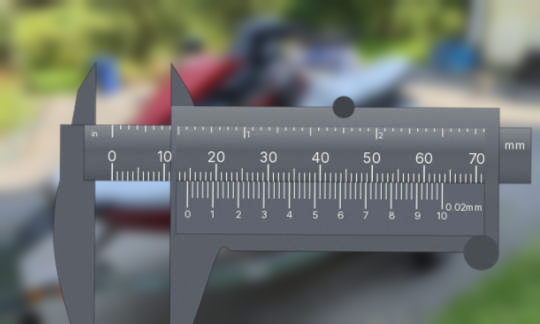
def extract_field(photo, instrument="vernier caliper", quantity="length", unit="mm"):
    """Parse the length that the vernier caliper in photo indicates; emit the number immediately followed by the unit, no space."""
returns 14.5mm
